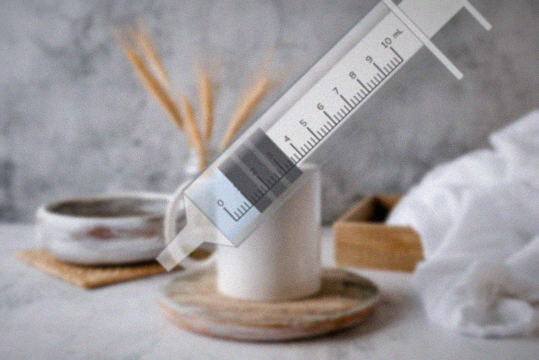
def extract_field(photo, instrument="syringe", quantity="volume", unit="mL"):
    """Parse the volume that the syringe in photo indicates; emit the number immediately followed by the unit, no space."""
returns 1mL
